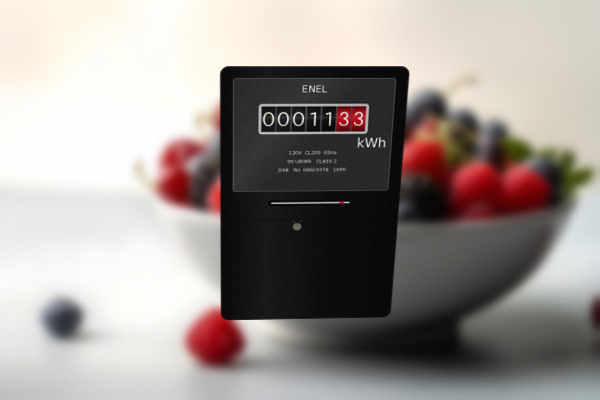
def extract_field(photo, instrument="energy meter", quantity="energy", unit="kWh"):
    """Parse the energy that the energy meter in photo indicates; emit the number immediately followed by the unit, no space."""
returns 11.33kWh
